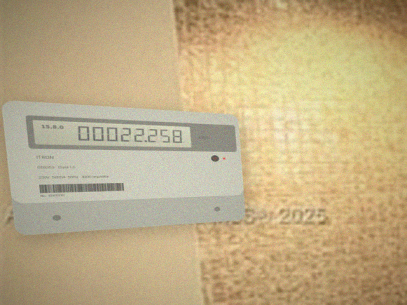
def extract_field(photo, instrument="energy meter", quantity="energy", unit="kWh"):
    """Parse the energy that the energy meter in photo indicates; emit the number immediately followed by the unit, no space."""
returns 22.258kWh
